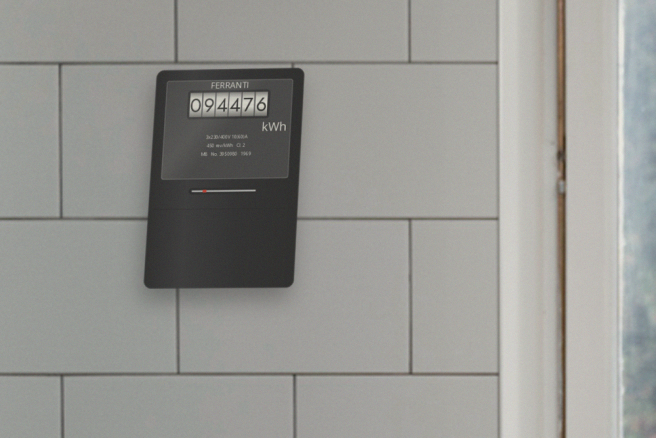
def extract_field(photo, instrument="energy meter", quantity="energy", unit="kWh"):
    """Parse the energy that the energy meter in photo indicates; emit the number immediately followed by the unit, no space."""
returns 94476kWh
